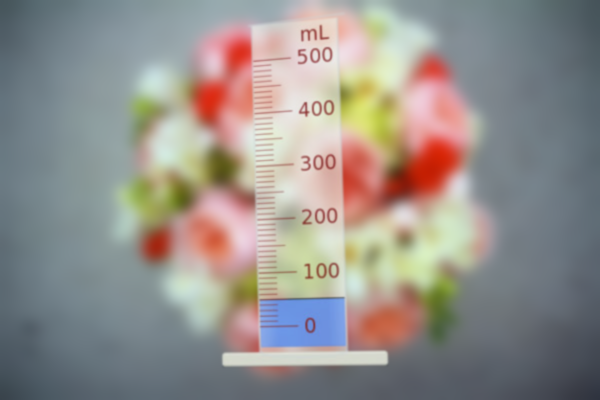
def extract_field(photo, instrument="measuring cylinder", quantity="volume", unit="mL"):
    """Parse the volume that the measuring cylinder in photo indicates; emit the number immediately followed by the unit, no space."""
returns 50mL
